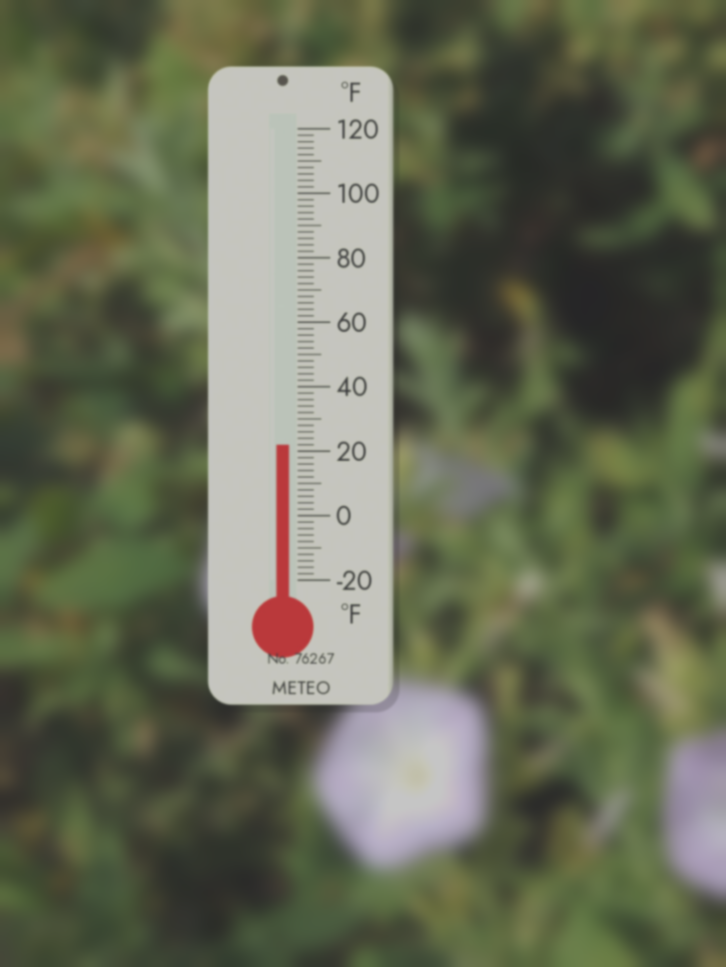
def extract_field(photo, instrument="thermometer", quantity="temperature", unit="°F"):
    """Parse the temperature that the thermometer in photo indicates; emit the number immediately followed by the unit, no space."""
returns 22°F
